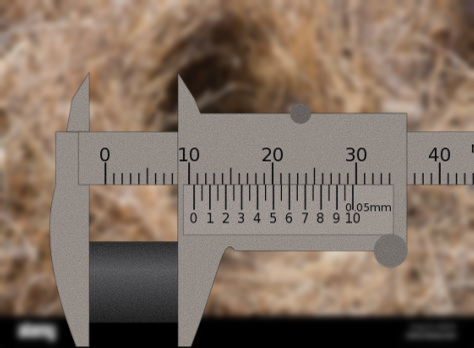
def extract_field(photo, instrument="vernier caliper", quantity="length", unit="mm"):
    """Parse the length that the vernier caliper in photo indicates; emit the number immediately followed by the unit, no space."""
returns 10.6mm
